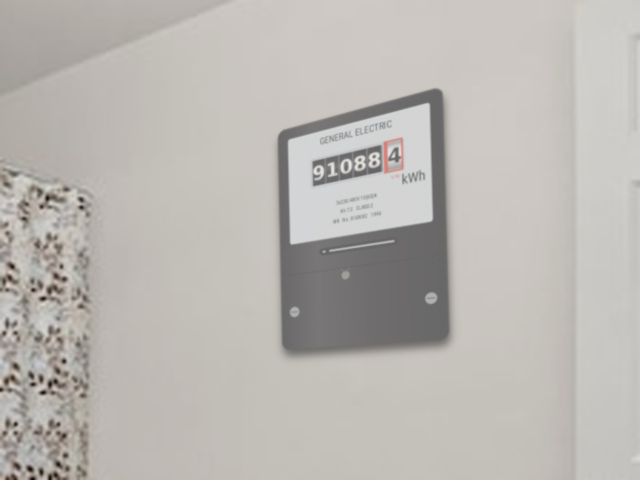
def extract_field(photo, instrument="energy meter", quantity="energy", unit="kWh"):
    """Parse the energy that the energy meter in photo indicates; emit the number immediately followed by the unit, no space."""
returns 91088.4kWh
